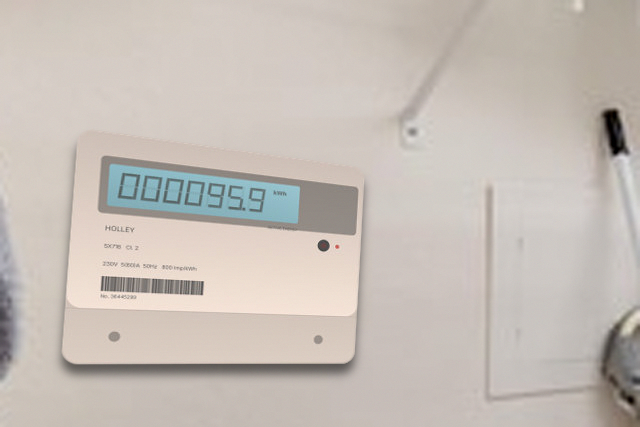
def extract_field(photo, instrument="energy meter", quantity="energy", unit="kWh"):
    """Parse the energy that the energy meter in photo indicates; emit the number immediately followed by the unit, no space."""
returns 95.9kWh
